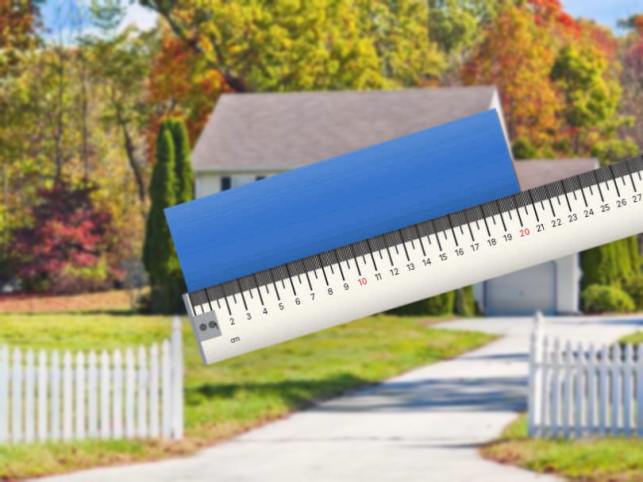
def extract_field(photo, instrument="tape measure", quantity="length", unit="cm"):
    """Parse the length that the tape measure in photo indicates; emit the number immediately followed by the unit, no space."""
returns 20.5cm
